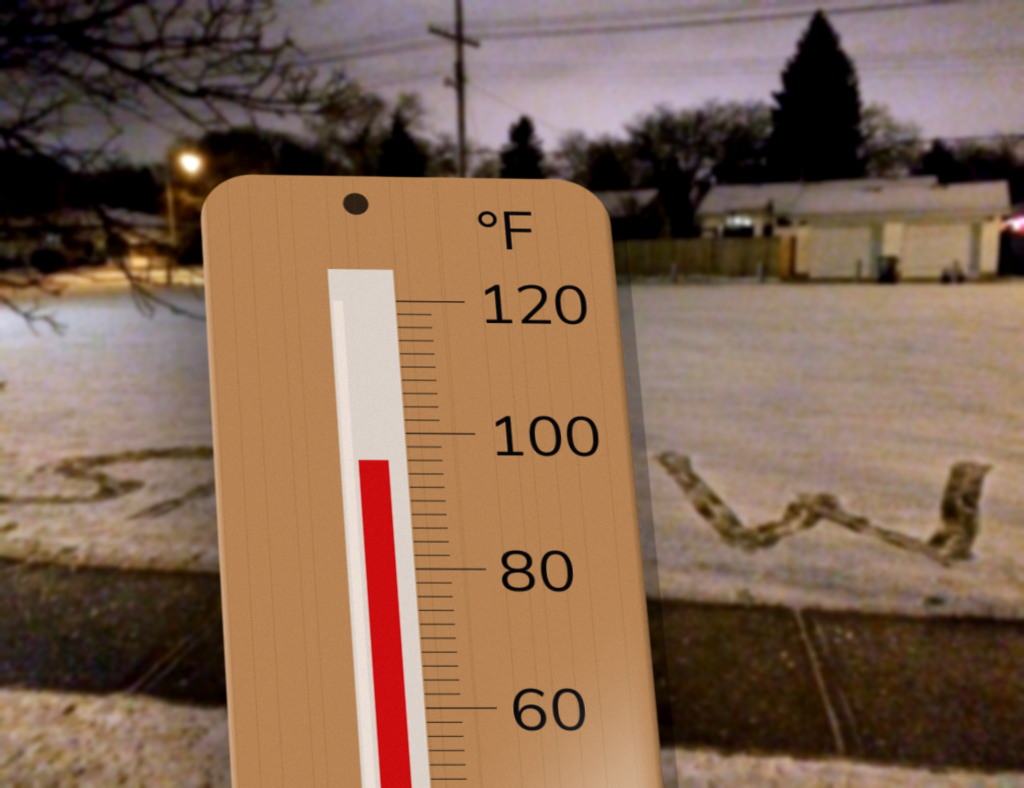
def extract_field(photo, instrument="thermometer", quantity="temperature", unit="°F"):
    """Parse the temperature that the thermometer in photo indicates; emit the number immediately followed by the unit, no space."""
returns 96°F
